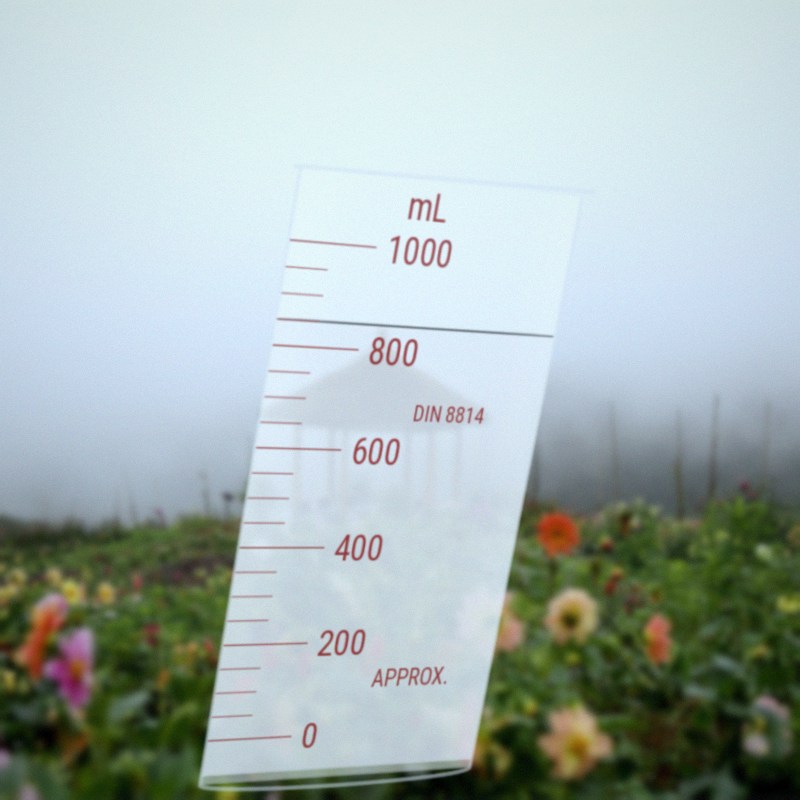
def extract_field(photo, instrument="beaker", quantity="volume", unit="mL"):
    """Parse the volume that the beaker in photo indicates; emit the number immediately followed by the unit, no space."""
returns 850mL
